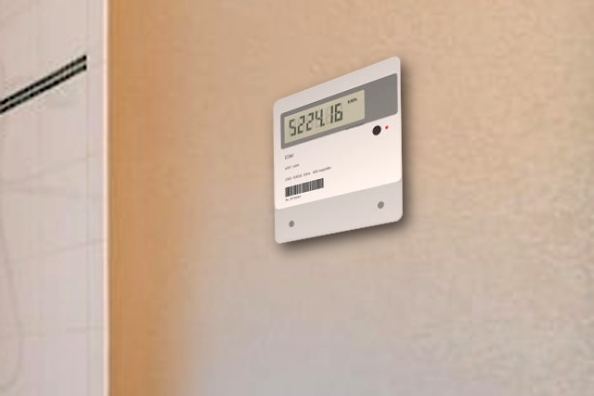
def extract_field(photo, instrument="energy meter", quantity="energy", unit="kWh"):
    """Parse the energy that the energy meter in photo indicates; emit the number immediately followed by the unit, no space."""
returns 5224.16kWh
